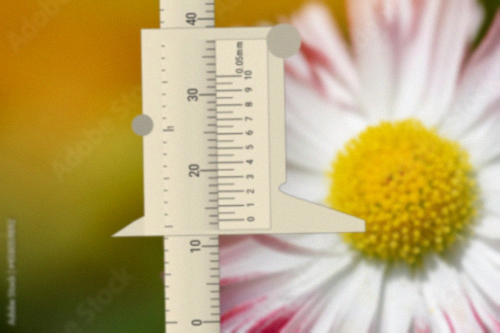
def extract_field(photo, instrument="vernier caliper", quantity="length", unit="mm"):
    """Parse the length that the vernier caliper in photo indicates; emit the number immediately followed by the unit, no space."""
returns 13.4mm
